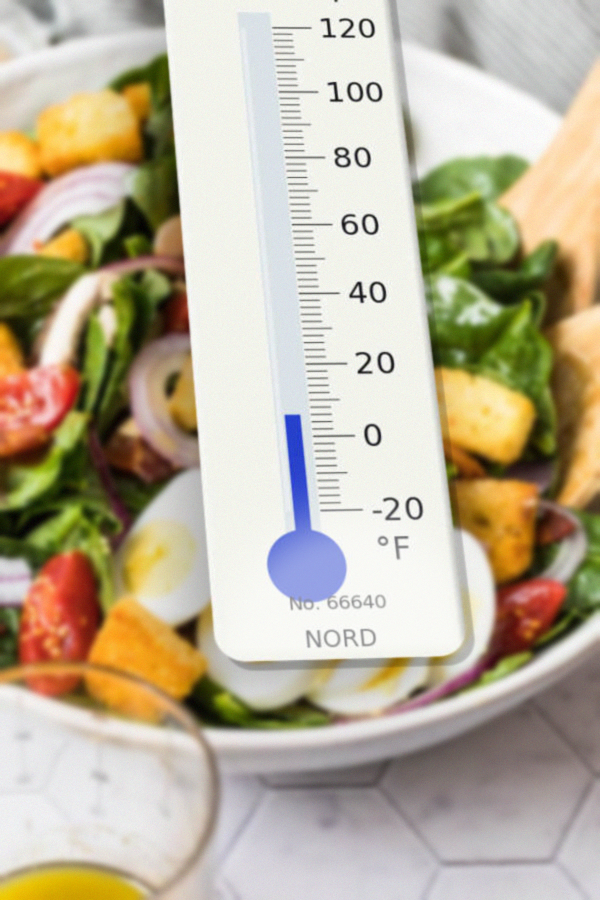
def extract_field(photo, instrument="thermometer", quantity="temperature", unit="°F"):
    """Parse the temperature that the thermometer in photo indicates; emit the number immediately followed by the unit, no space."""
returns 6°F
